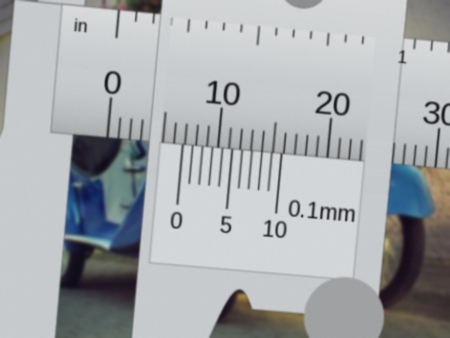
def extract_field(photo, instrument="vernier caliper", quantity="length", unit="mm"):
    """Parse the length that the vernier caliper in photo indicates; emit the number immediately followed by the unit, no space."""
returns 6.8mm
